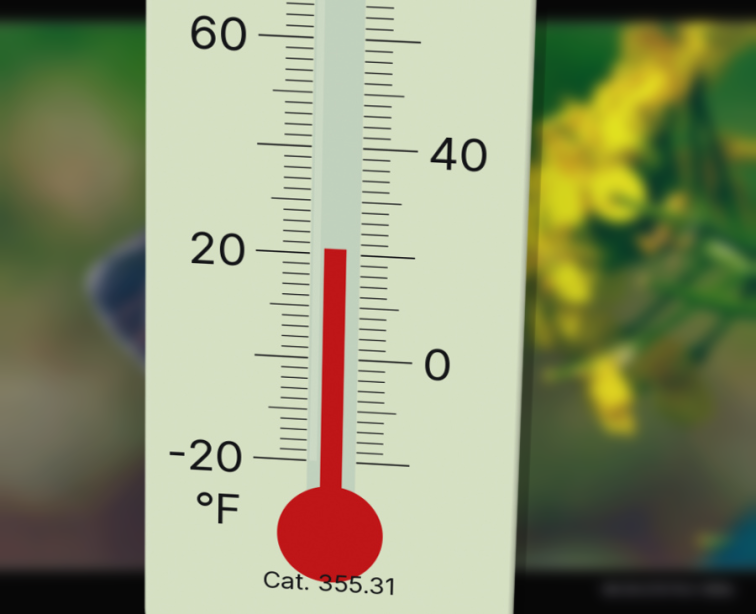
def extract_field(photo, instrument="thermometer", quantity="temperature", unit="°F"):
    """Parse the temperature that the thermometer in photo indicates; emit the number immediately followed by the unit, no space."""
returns 21°F
